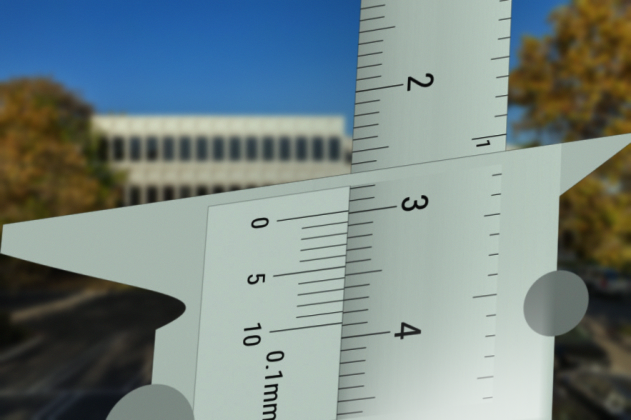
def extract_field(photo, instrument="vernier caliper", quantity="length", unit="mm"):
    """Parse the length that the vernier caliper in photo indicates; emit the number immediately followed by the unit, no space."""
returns 29.8mm
